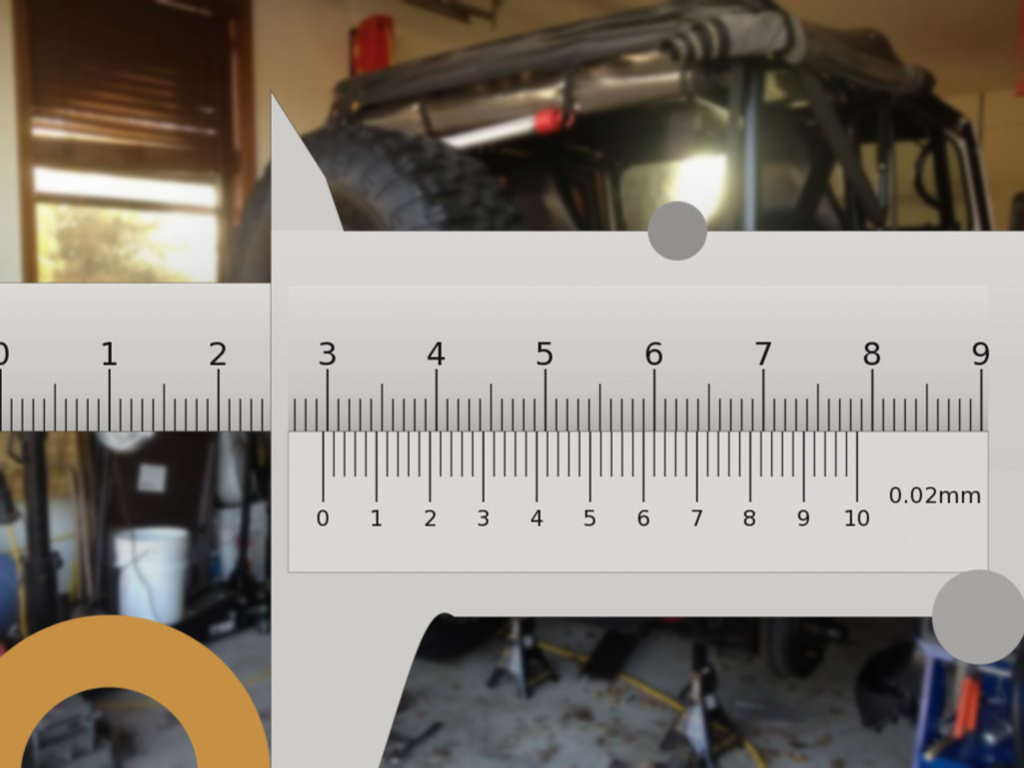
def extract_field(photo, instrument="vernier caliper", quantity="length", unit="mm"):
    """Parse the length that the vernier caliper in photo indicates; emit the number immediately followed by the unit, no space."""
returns 29.6mm
